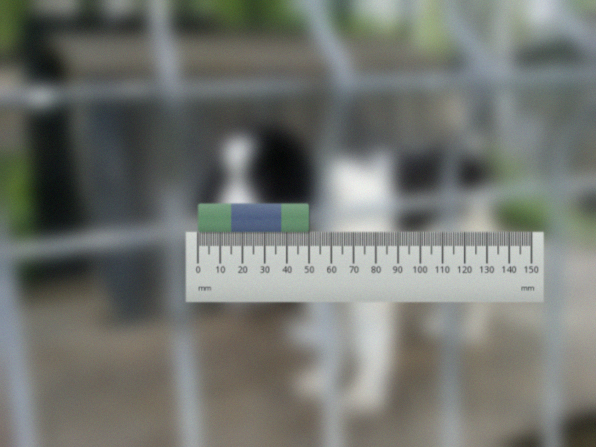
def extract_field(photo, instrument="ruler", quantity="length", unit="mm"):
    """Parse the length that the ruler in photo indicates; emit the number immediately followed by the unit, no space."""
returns 50mm
